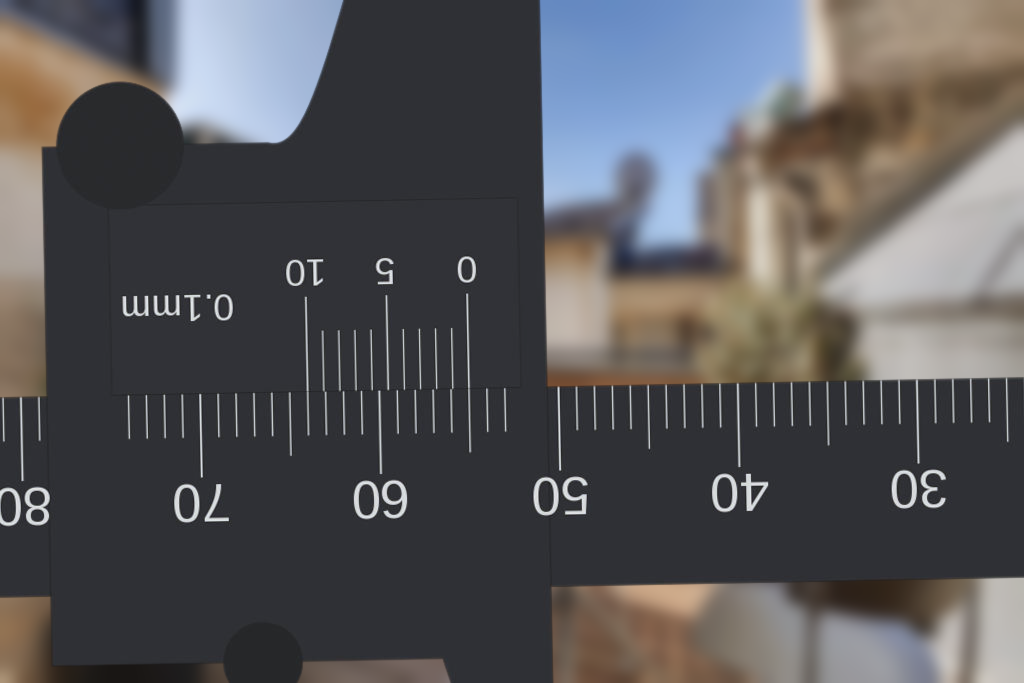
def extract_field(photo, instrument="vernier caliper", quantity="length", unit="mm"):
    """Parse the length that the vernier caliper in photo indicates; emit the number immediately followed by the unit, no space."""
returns 55.0mm
